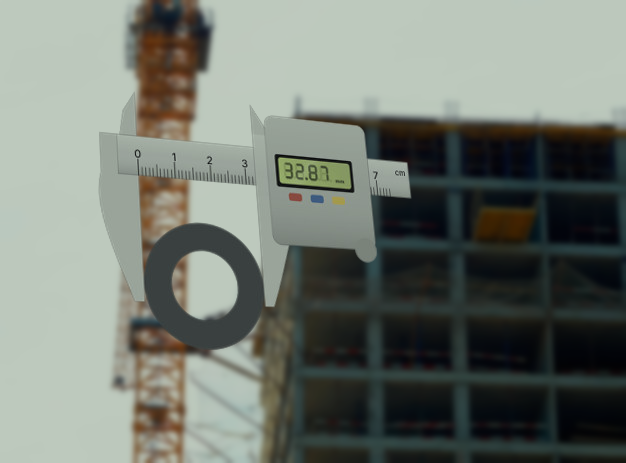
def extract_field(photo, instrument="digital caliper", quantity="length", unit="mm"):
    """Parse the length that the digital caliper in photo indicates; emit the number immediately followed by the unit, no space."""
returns 32.87mm
